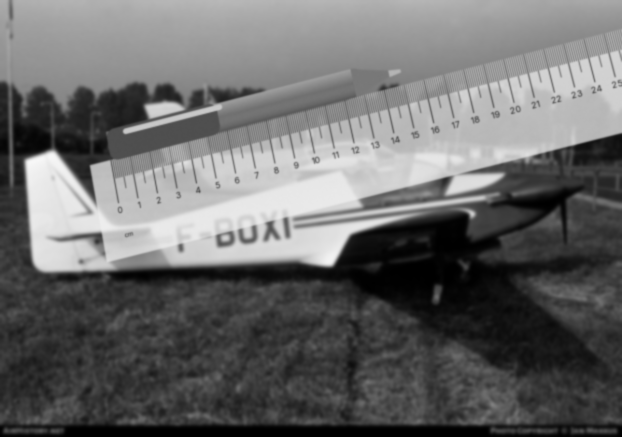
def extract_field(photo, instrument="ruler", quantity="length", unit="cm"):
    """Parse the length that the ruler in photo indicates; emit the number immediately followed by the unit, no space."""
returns 15cm
